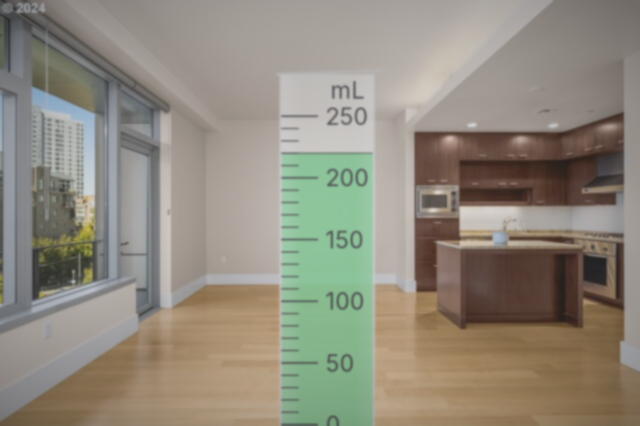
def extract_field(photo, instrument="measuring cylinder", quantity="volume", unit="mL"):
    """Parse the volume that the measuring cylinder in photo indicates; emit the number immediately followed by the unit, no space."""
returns 220mL
